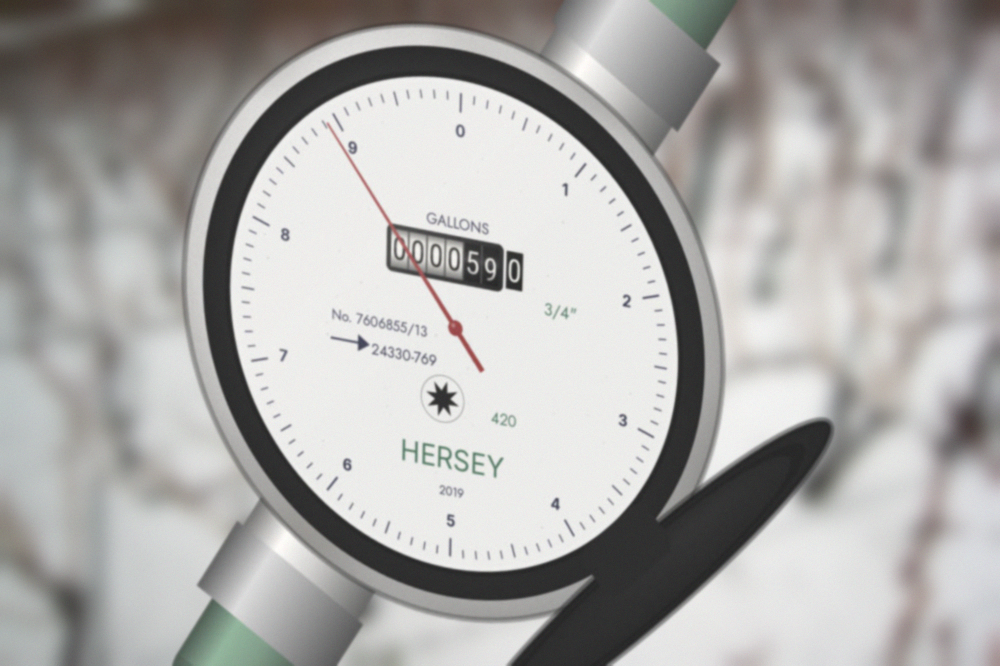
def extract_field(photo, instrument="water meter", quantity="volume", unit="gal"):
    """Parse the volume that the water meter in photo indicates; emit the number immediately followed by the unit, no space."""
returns 588.9gal
